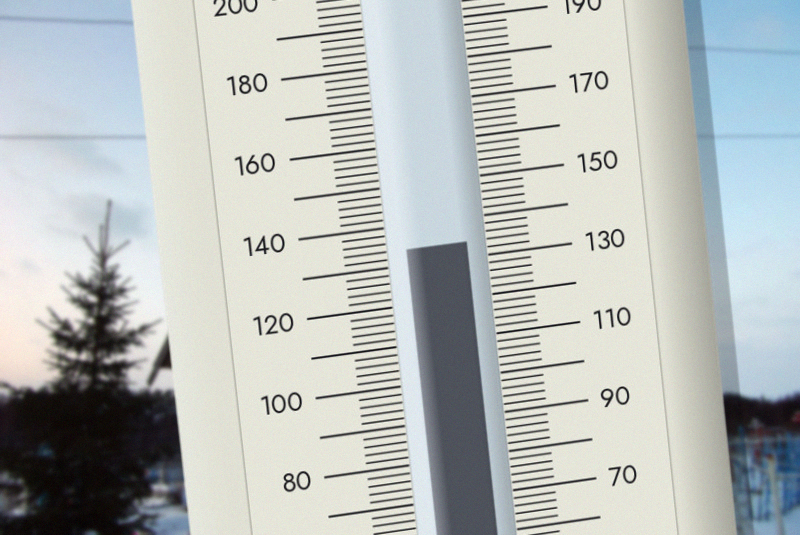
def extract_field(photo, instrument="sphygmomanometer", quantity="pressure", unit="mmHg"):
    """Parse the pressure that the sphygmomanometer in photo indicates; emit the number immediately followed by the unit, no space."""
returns 134mmHg
